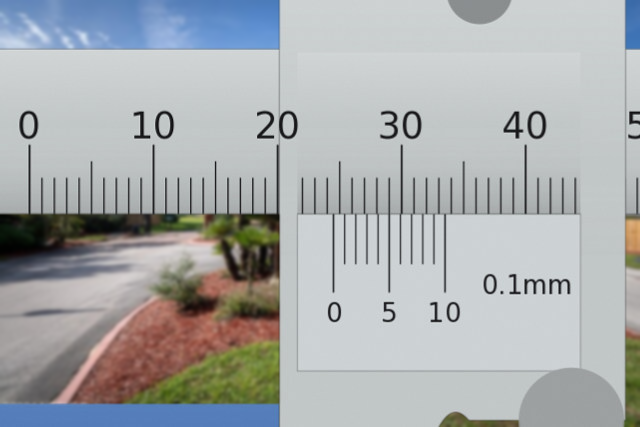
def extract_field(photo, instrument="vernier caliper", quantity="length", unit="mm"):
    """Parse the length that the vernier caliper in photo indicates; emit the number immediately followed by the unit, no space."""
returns 24.5mm
